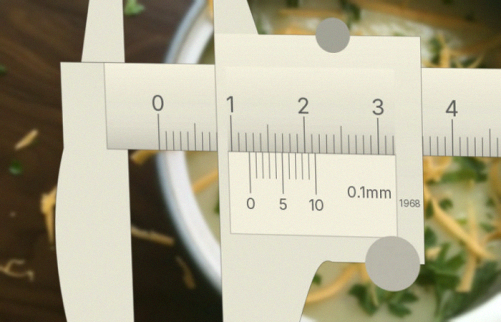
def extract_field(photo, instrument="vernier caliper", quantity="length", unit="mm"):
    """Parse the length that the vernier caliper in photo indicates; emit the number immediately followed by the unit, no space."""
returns 12.4mm
